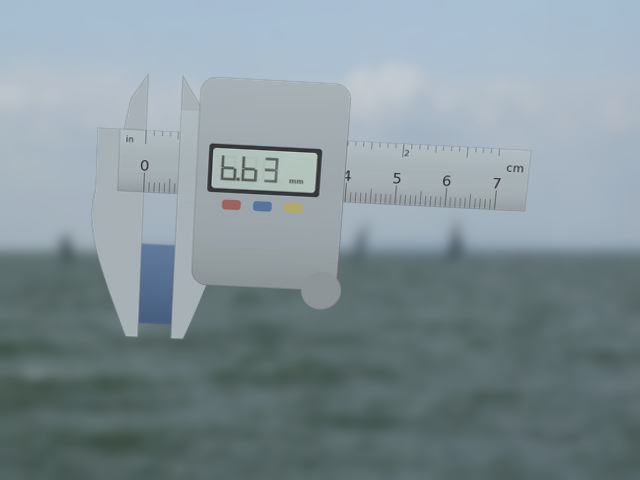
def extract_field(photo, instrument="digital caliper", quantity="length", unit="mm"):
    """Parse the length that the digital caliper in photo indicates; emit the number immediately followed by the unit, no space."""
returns 6.63mm
